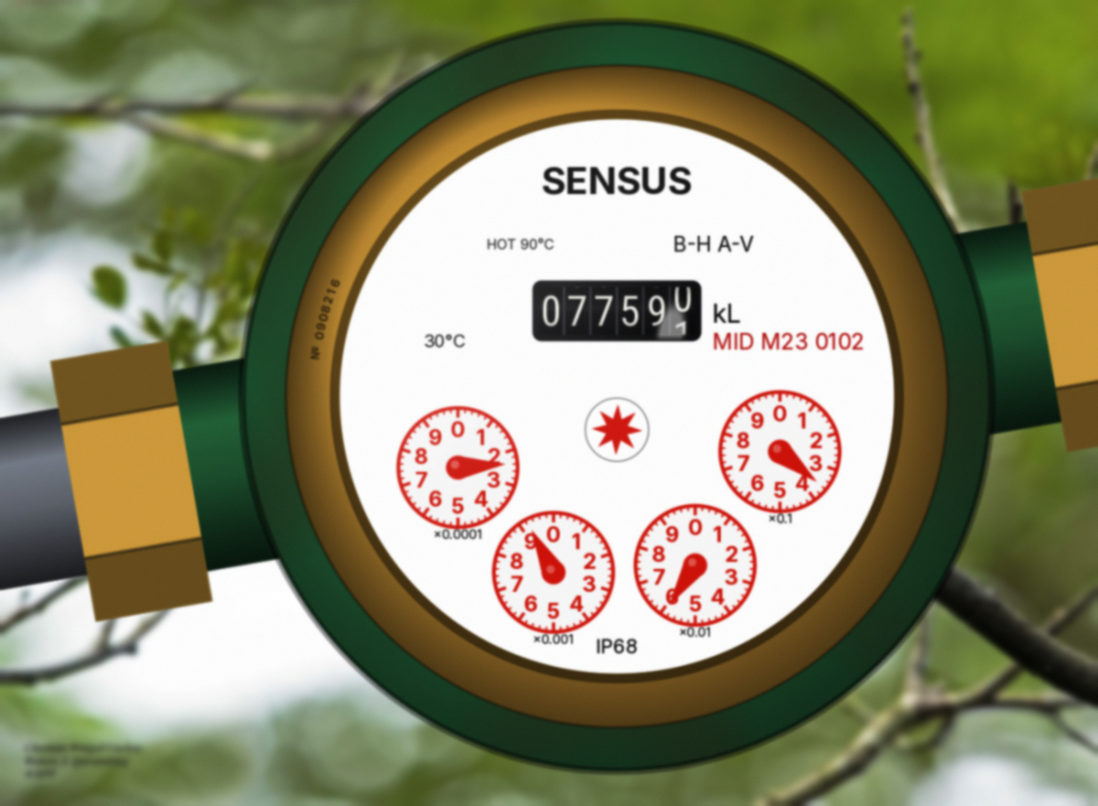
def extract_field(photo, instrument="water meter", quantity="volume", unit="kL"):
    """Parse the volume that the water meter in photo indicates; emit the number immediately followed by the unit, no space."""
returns 77590.3592kL
